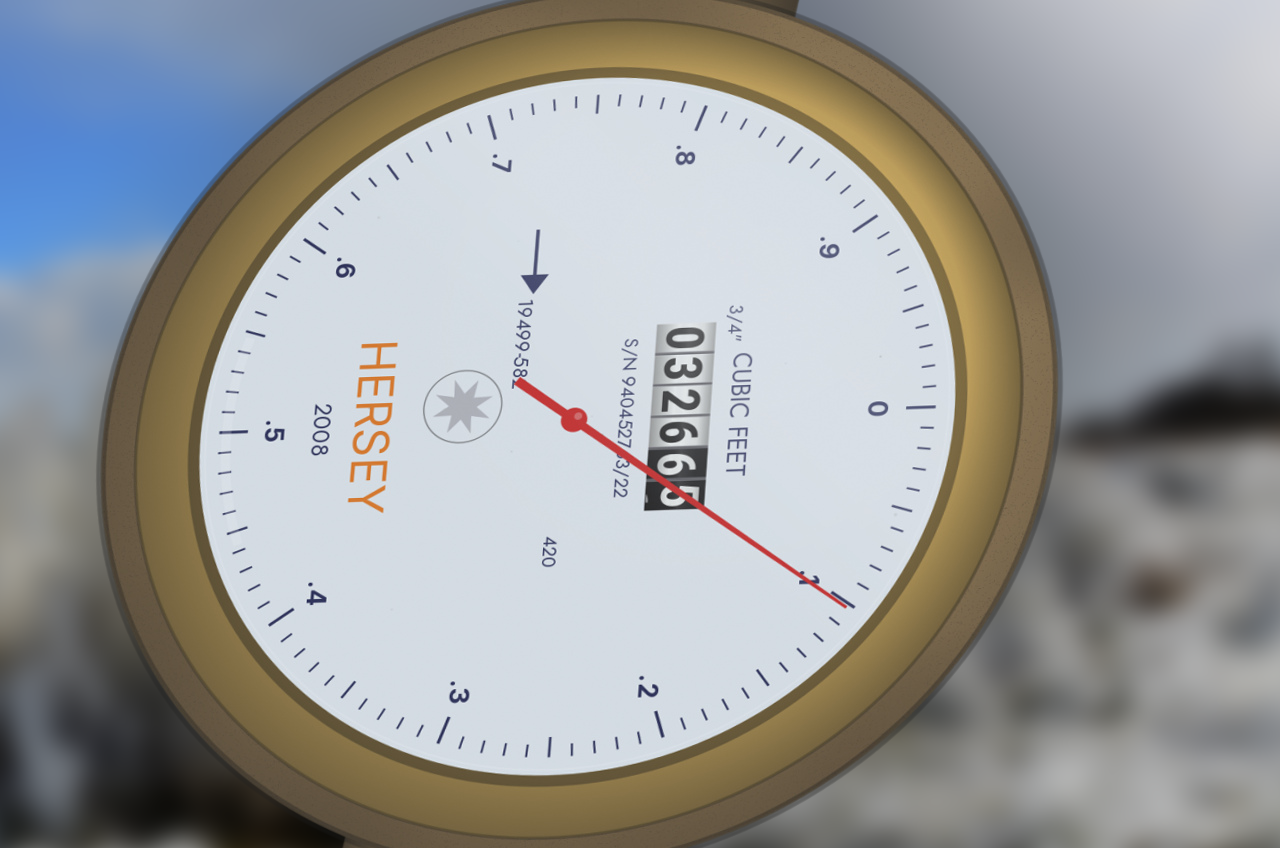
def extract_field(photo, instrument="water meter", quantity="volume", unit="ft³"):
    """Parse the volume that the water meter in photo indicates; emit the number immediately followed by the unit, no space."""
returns 32665.10ft³
